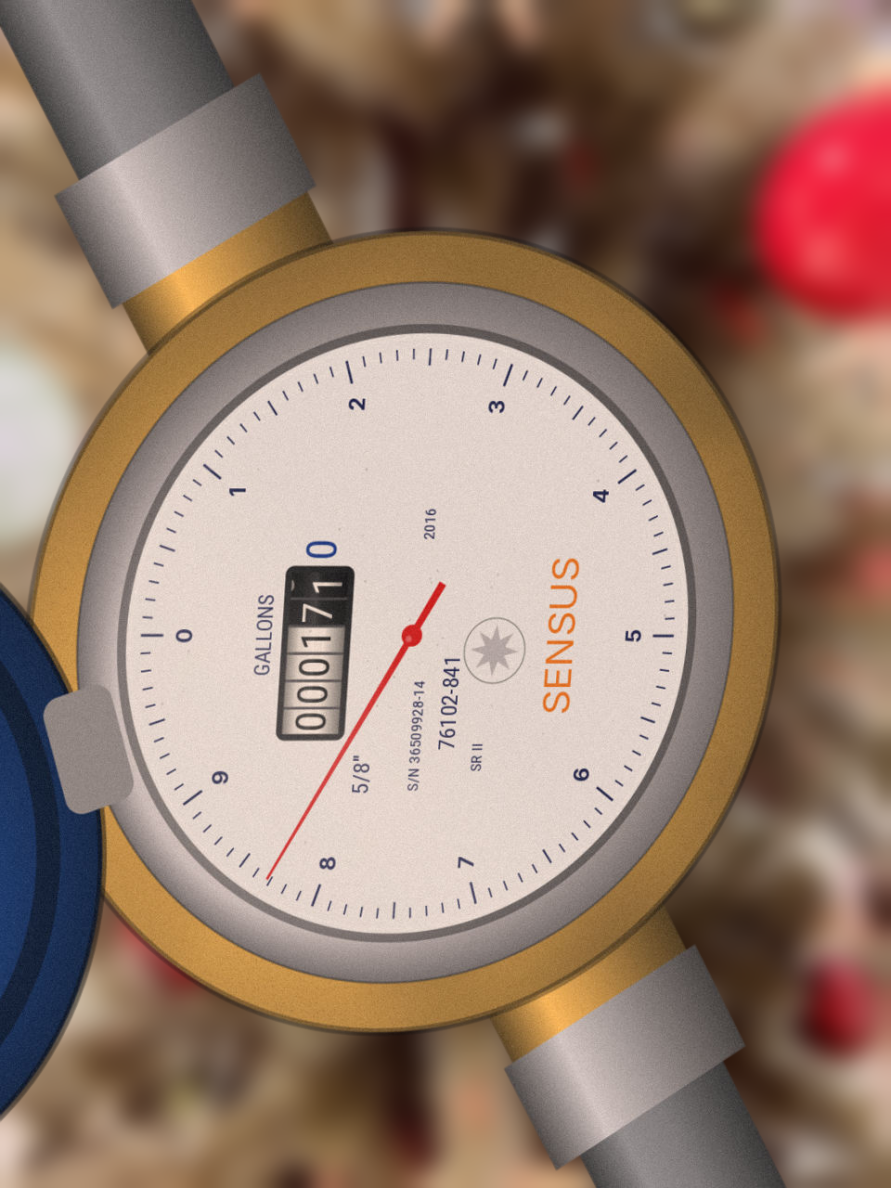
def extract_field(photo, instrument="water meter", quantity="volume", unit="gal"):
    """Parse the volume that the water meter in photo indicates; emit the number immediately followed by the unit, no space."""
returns 1708.3gal
